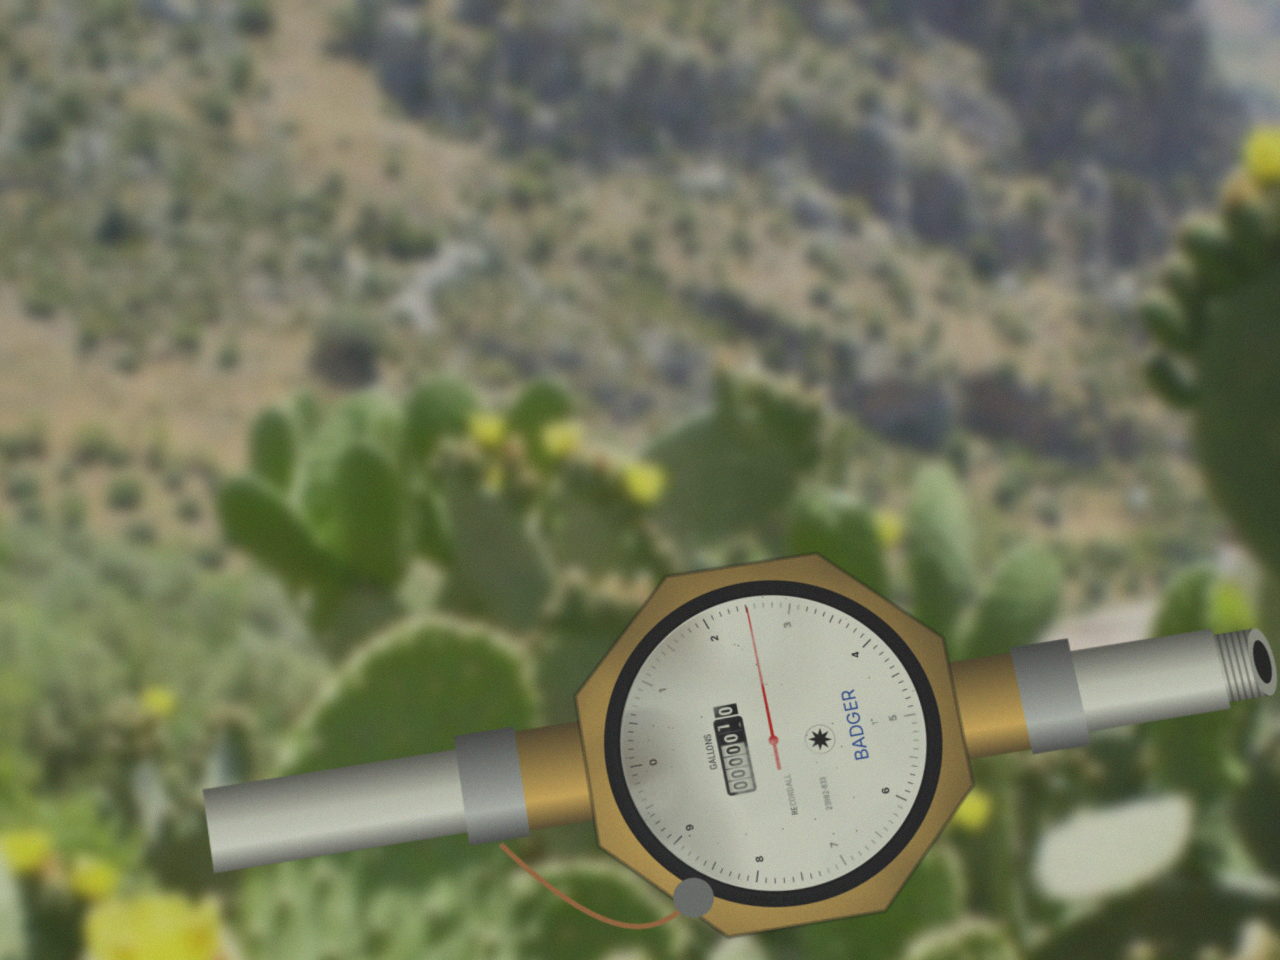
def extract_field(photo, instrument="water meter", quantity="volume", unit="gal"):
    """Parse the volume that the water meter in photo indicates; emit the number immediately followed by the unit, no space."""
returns 12.5gal
